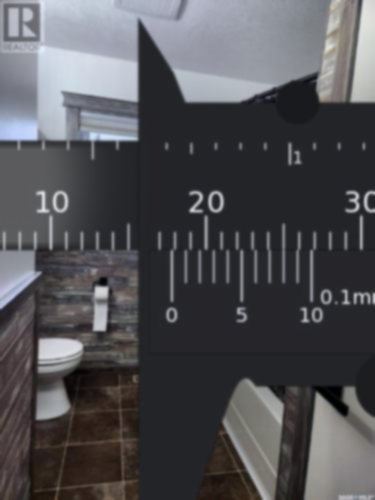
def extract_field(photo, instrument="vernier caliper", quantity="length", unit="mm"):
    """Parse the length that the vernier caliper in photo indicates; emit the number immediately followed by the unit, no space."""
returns 17.8mm
